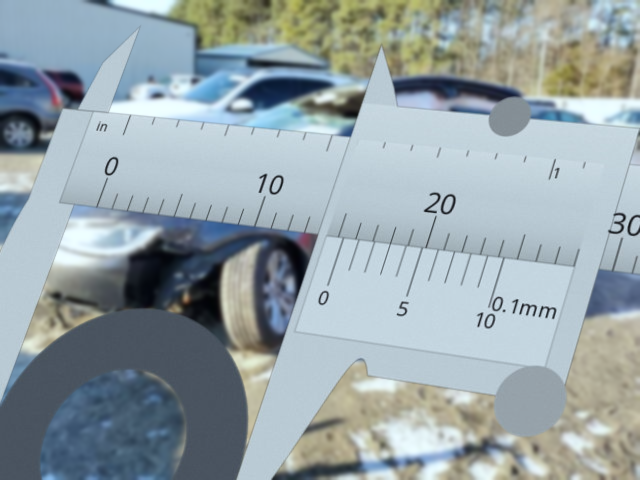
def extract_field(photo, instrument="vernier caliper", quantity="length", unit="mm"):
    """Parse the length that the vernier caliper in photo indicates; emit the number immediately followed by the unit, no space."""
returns 15.3mm
